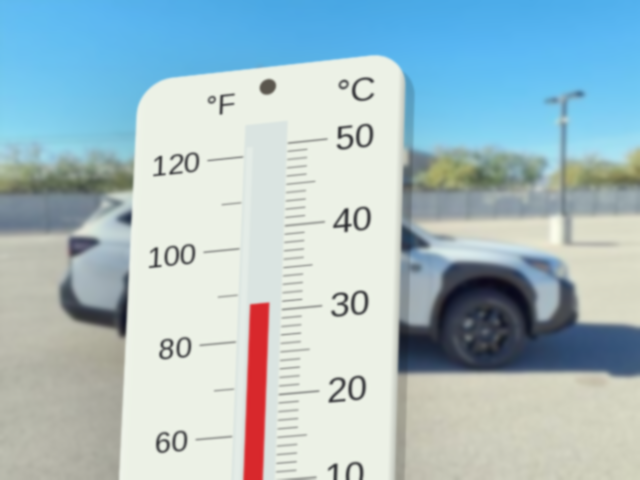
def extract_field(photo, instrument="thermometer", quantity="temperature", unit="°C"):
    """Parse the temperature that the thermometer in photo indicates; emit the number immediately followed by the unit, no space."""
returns 31°C
